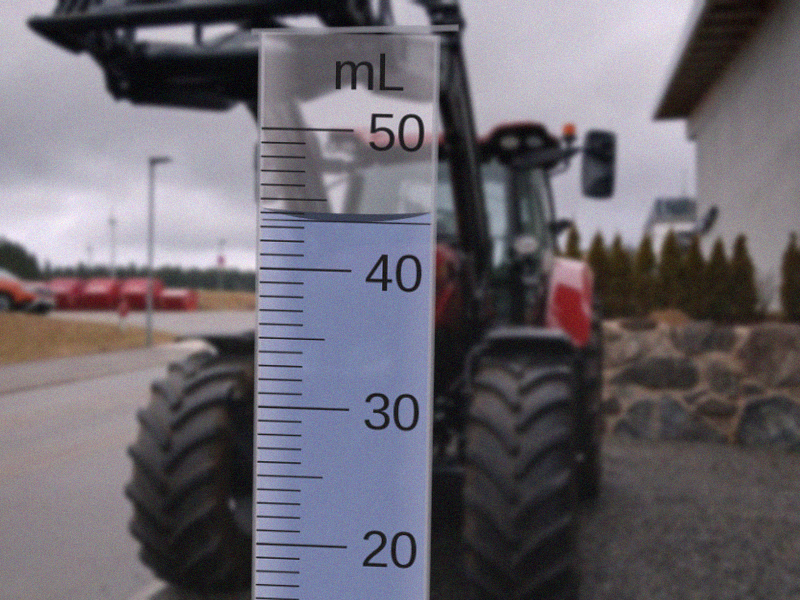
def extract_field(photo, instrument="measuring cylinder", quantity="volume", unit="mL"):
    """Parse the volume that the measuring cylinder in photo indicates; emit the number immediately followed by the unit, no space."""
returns 43.5mL
